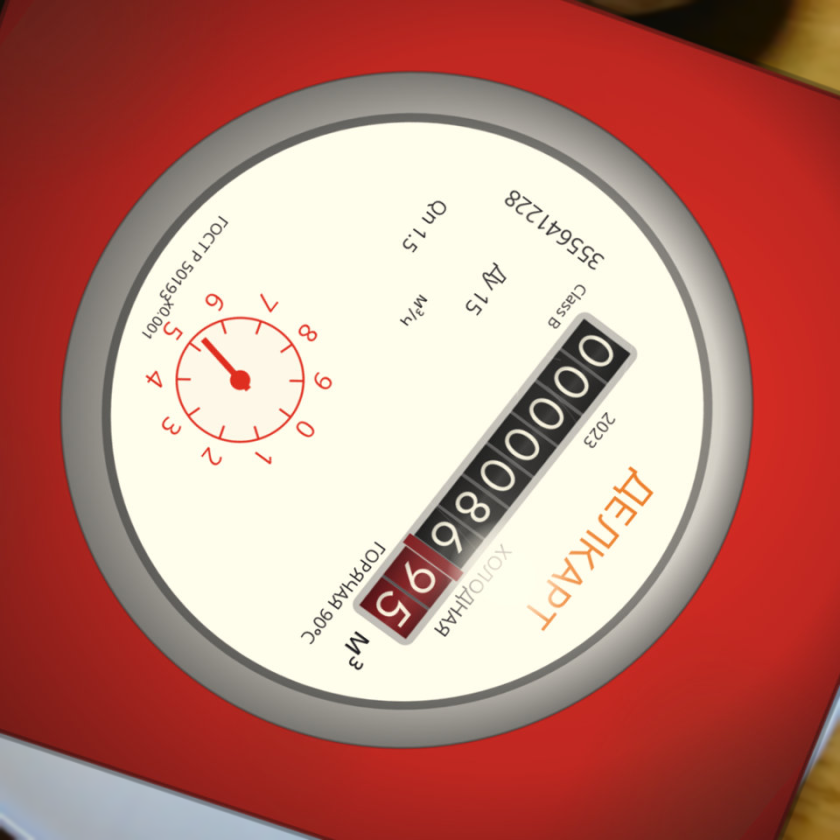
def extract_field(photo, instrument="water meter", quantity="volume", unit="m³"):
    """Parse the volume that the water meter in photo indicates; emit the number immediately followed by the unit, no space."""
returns 86.955m³
